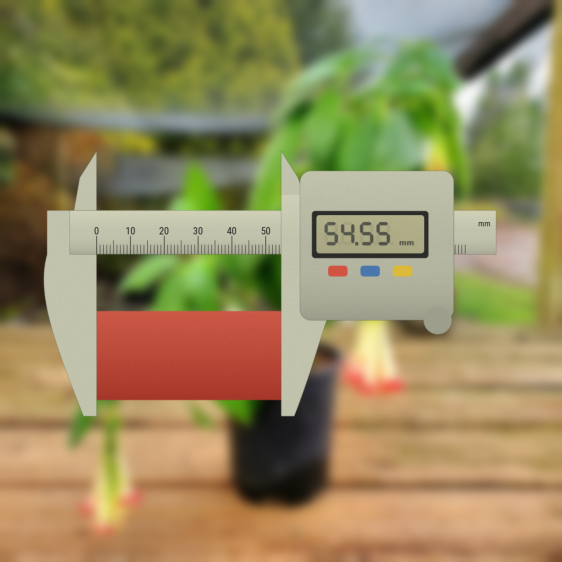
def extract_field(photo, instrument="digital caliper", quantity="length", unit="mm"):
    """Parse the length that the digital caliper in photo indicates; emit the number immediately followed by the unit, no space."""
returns 54.55mm
